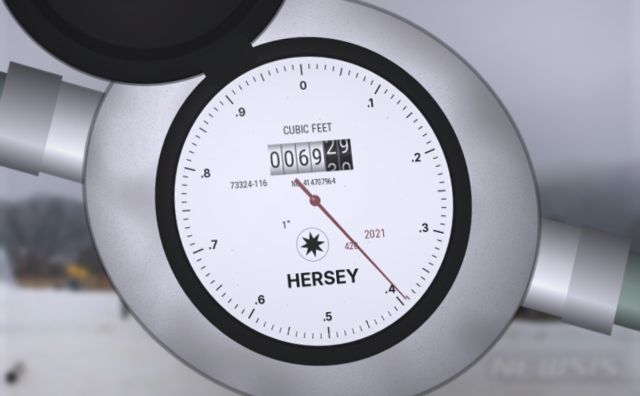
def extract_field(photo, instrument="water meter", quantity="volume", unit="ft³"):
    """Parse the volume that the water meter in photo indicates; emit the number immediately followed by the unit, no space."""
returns 6929.39ft³
